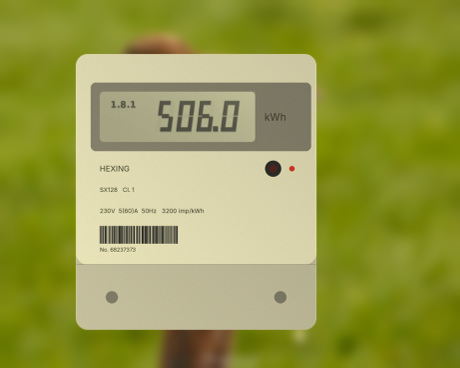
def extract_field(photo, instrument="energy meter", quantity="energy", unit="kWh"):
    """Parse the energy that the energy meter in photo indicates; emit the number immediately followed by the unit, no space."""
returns 506.0kWh
